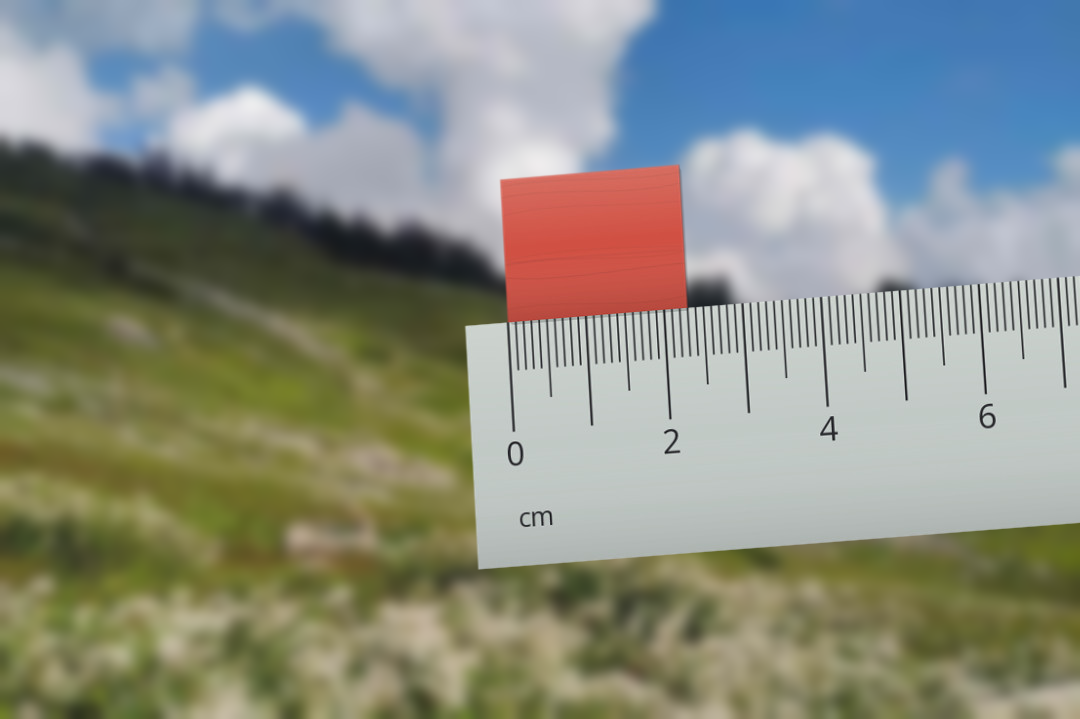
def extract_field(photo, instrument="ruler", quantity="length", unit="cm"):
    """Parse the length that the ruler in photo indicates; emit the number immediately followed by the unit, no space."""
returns 2.3cm
